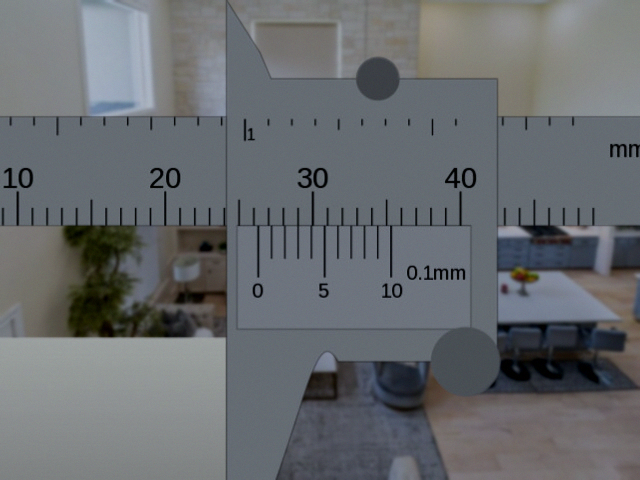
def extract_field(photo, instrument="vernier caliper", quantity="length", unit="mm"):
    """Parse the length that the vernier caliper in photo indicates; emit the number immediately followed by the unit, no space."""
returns 26.3mm
